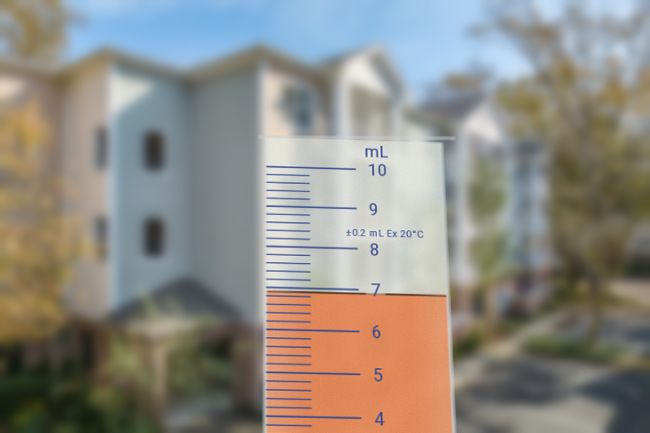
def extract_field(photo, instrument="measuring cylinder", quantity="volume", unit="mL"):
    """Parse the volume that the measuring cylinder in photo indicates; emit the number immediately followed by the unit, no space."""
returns 6.9mL
